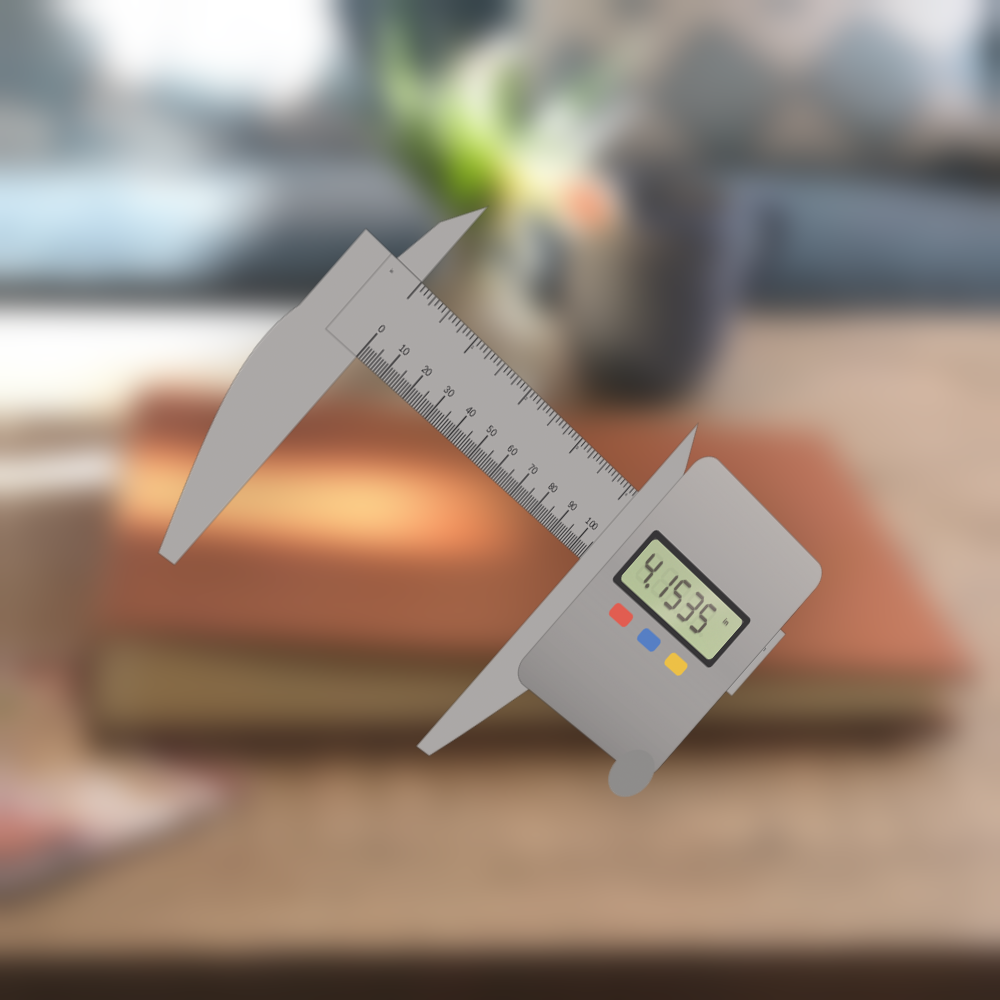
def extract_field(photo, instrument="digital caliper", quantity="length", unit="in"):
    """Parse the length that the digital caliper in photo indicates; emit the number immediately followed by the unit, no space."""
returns 4.1535in
